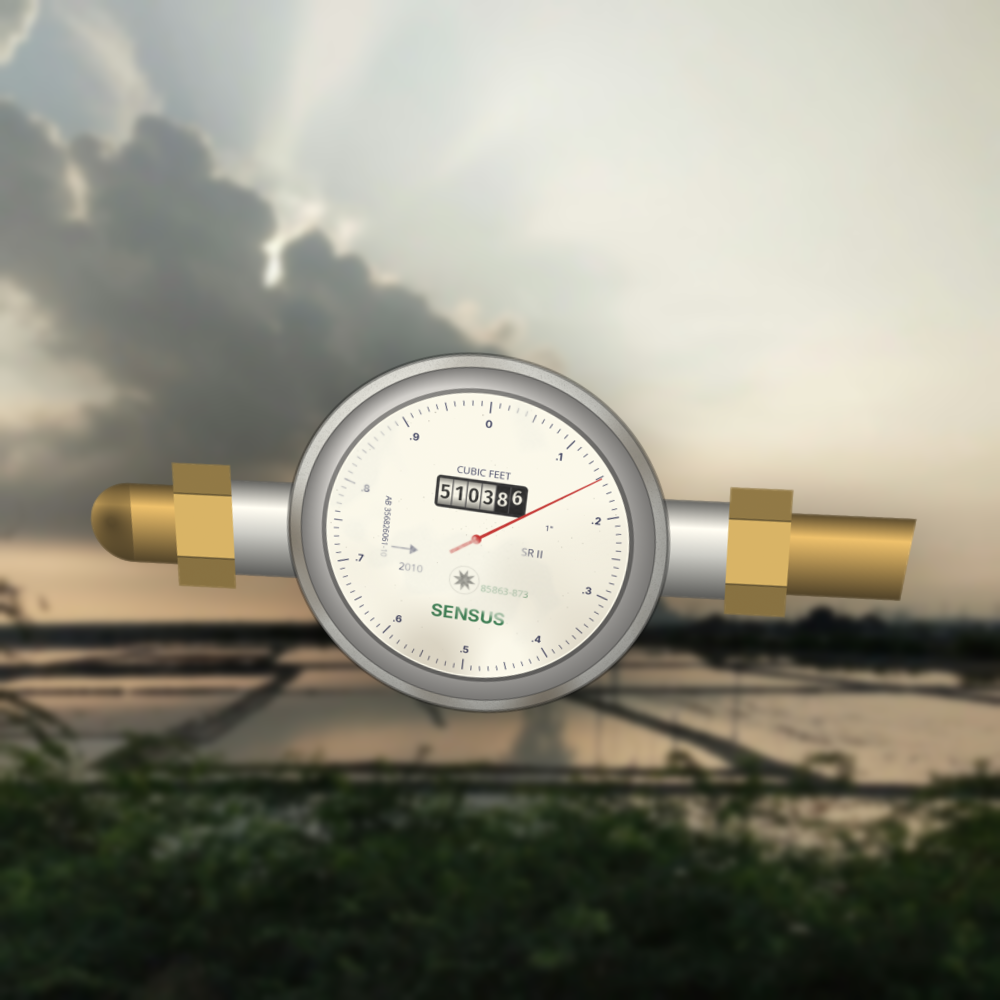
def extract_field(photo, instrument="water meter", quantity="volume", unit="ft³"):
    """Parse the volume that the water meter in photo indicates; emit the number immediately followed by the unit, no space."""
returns 510386.15ft³
